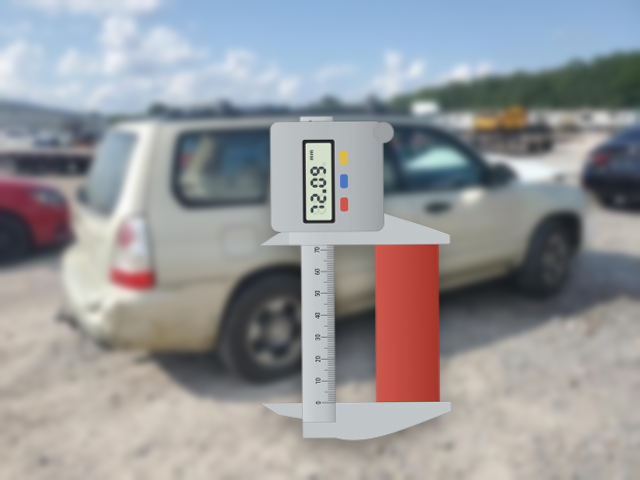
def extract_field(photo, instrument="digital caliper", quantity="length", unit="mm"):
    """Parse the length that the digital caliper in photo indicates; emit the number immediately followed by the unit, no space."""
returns 72.09mm
